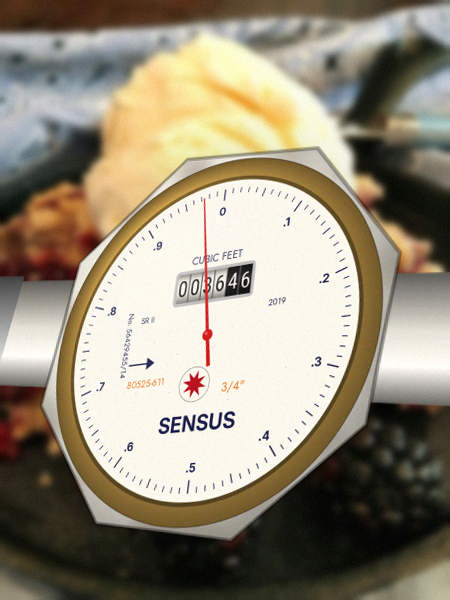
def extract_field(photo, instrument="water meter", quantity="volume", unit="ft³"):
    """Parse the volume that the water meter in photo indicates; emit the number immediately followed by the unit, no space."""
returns 3645.97ft³
